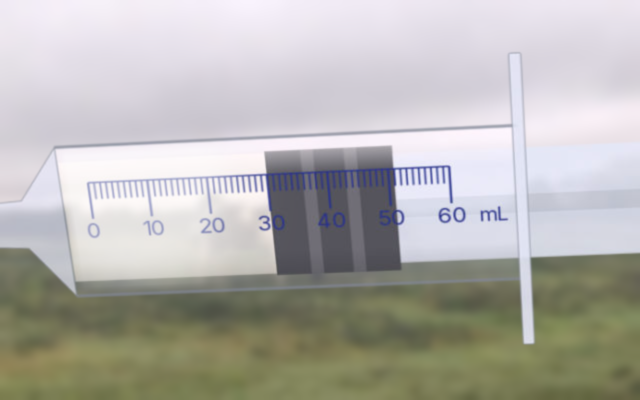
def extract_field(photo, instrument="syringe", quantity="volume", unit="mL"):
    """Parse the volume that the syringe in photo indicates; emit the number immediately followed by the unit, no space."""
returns 30mL
